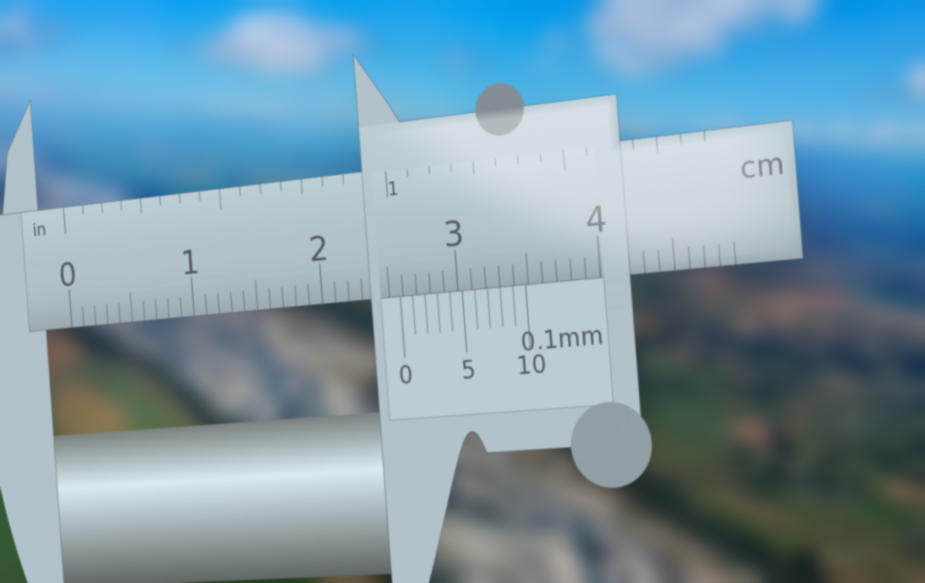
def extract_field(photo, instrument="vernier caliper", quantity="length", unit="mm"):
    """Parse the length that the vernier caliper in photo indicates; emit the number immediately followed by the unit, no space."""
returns 25.8mm
